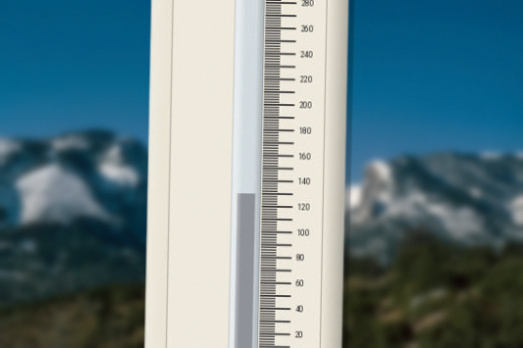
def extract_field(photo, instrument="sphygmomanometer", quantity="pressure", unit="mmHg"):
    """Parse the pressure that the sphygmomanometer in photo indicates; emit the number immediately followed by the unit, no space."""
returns 130mmHg
